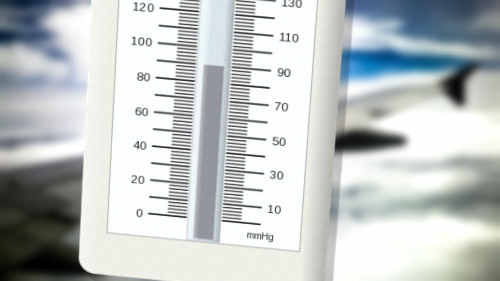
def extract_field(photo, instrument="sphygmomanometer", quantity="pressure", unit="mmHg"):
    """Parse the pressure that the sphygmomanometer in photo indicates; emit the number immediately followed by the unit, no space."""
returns 90mmHg
